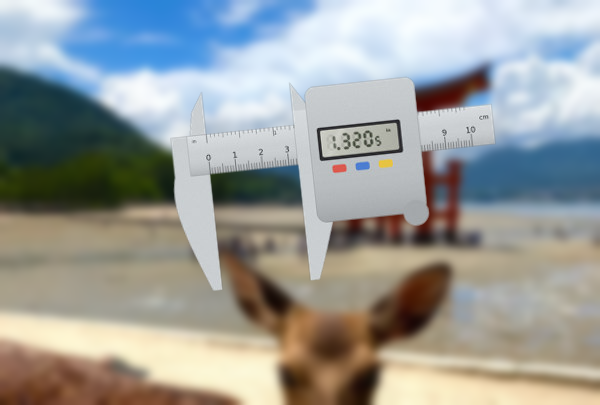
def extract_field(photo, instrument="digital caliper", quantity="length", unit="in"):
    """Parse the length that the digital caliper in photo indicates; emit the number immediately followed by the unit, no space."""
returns 1.3205in
